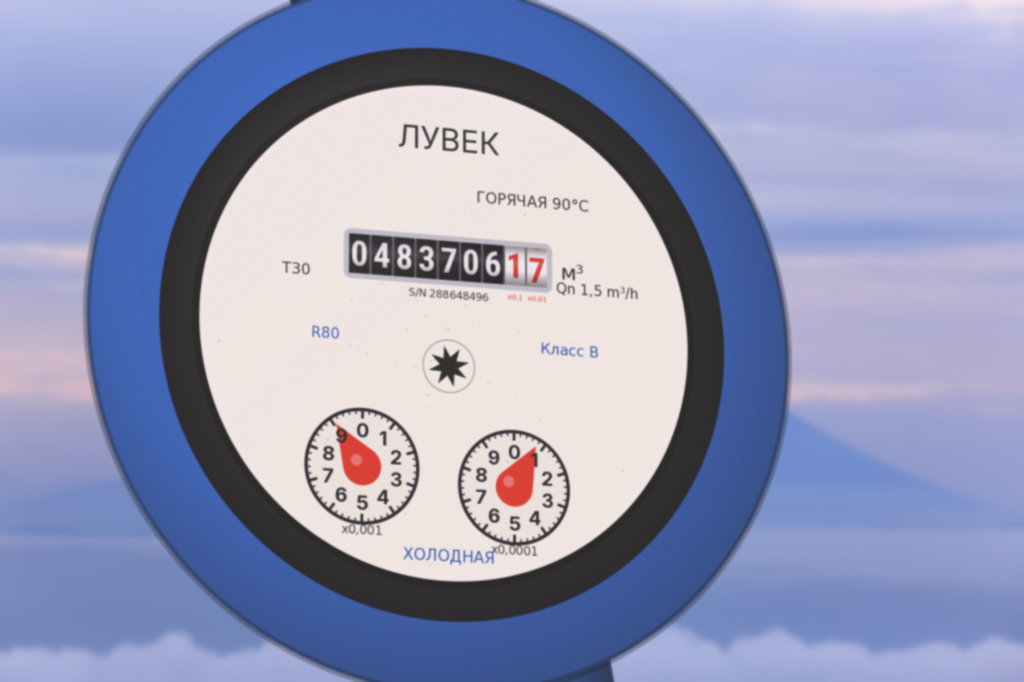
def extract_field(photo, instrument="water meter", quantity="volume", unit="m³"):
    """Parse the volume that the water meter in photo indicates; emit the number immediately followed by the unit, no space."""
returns 483706.1690m³
